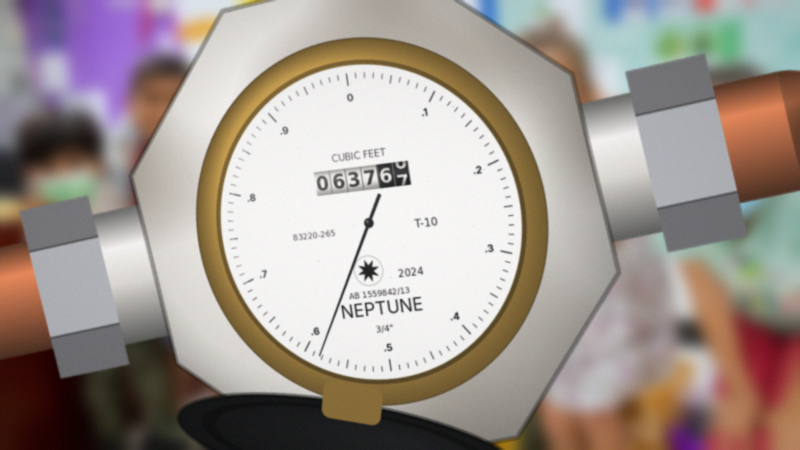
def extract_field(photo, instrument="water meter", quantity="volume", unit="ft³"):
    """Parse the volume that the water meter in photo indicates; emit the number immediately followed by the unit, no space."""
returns 63766.58ft³
